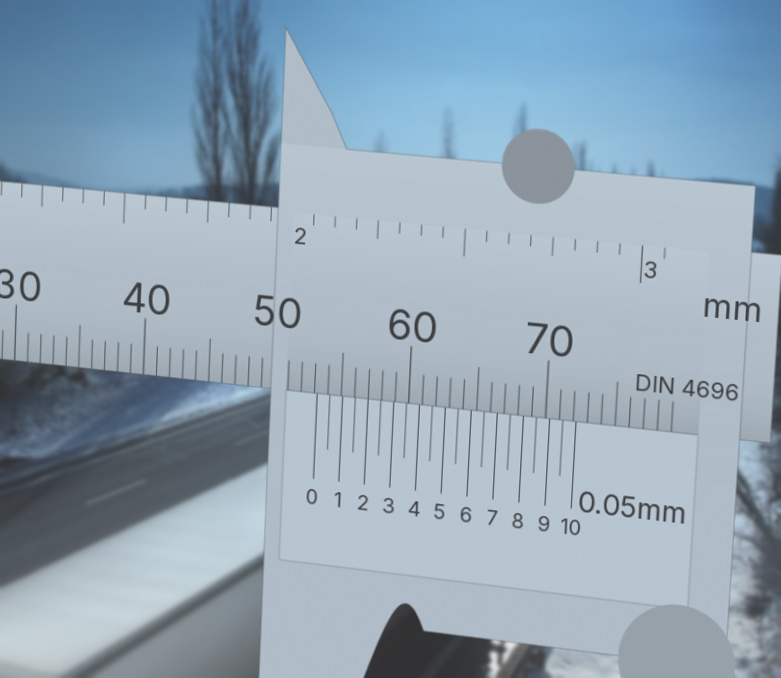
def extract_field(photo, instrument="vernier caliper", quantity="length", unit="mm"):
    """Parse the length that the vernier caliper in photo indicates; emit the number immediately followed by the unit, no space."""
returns 53.2mm
